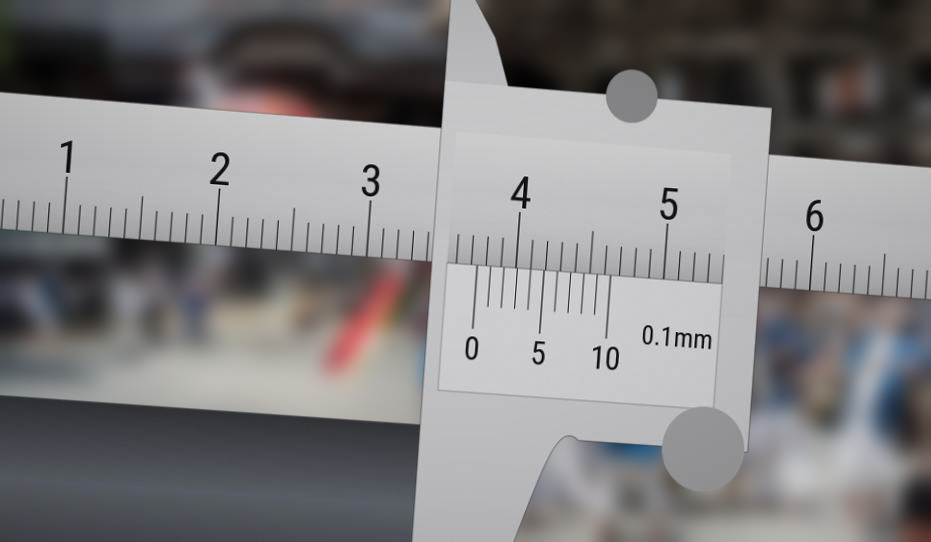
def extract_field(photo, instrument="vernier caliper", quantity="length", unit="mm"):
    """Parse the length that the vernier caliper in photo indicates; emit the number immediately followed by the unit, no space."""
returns 37.4mm
